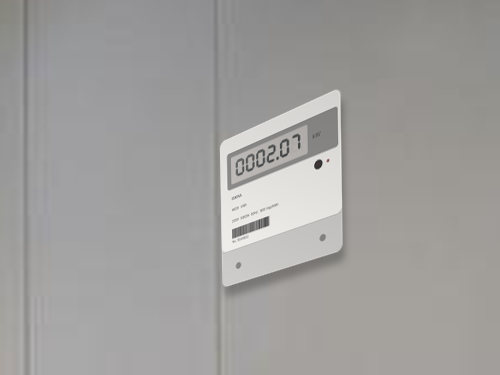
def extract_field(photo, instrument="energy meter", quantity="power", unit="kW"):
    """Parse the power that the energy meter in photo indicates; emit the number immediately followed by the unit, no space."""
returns 2.07kW
